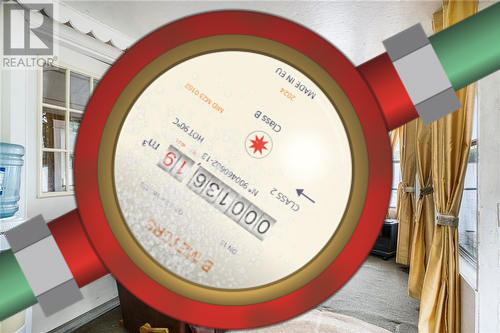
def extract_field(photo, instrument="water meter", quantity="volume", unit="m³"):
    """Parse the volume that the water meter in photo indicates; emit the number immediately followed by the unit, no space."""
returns 136.19m³
